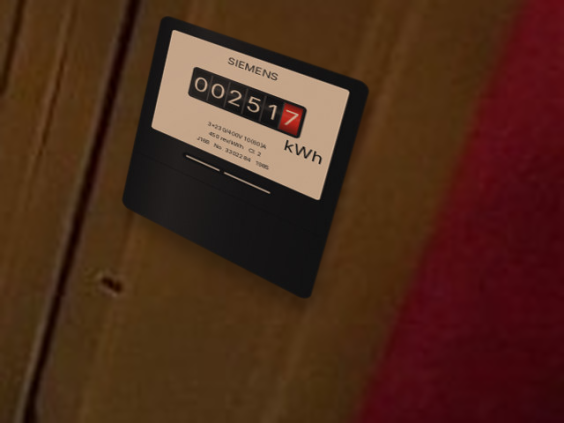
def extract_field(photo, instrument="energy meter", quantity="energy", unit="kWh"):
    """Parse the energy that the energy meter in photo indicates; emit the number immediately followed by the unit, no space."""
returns 251.7kWh
